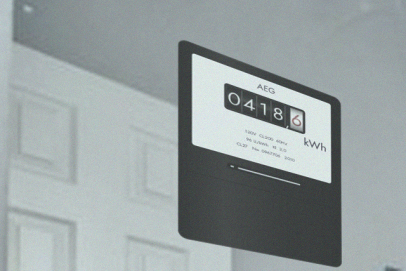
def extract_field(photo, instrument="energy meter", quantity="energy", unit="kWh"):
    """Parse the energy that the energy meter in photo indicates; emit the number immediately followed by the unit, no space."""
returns 418.6kWh
